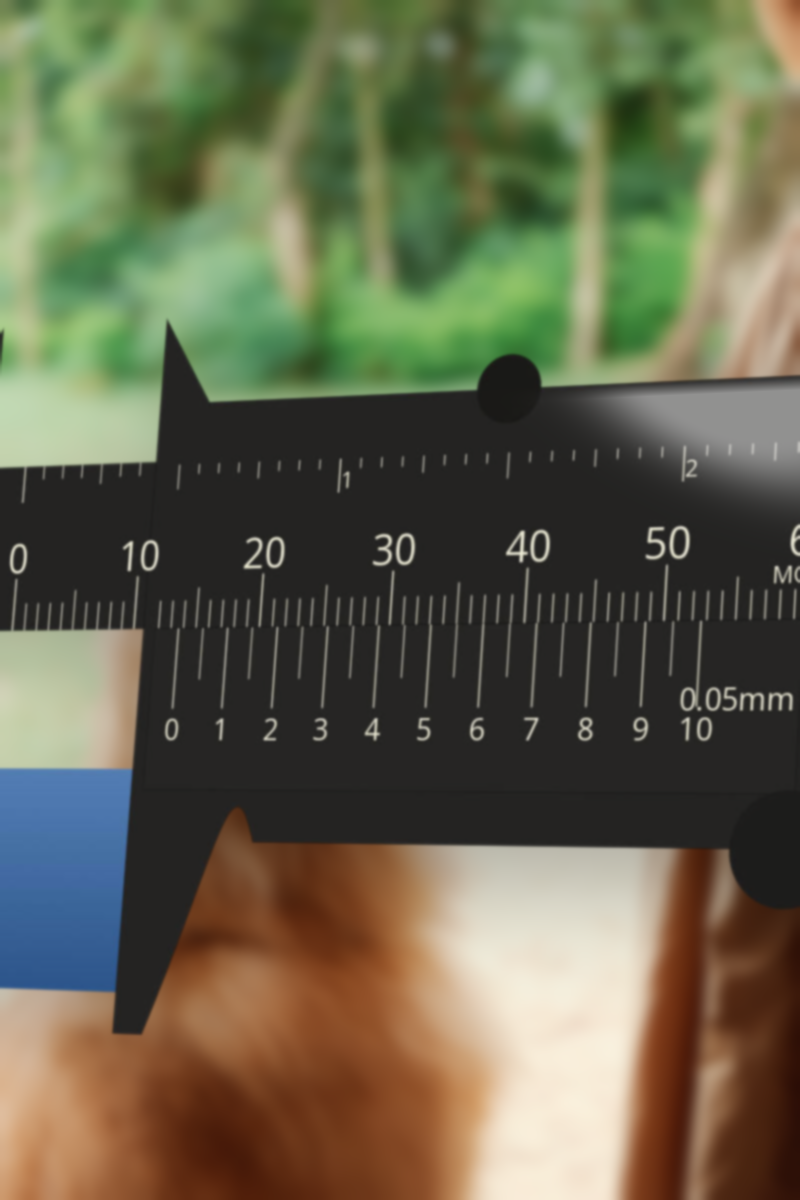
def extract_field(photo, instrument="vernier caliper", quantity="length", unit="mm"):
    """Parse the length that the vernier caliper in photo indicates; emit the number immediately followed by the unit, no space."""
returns 13.6mm
